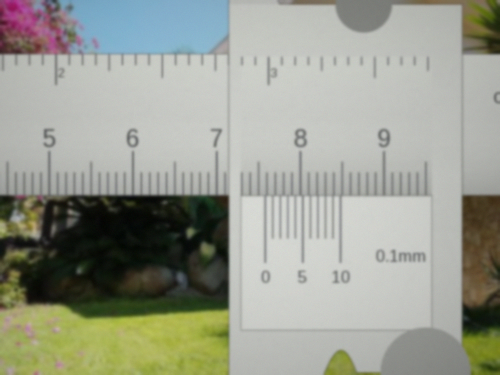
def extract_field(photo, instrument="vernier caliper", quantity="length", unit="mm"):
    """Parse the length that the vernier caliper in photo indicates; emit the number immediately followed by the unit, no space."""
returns 75.8mm
